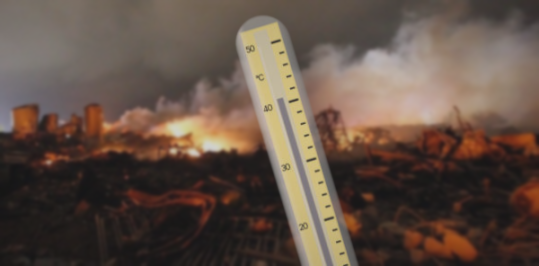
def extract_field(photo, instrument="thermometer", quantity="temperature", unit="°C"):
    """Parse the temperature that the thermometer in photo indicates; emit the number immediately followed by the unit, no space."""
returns 41°C
